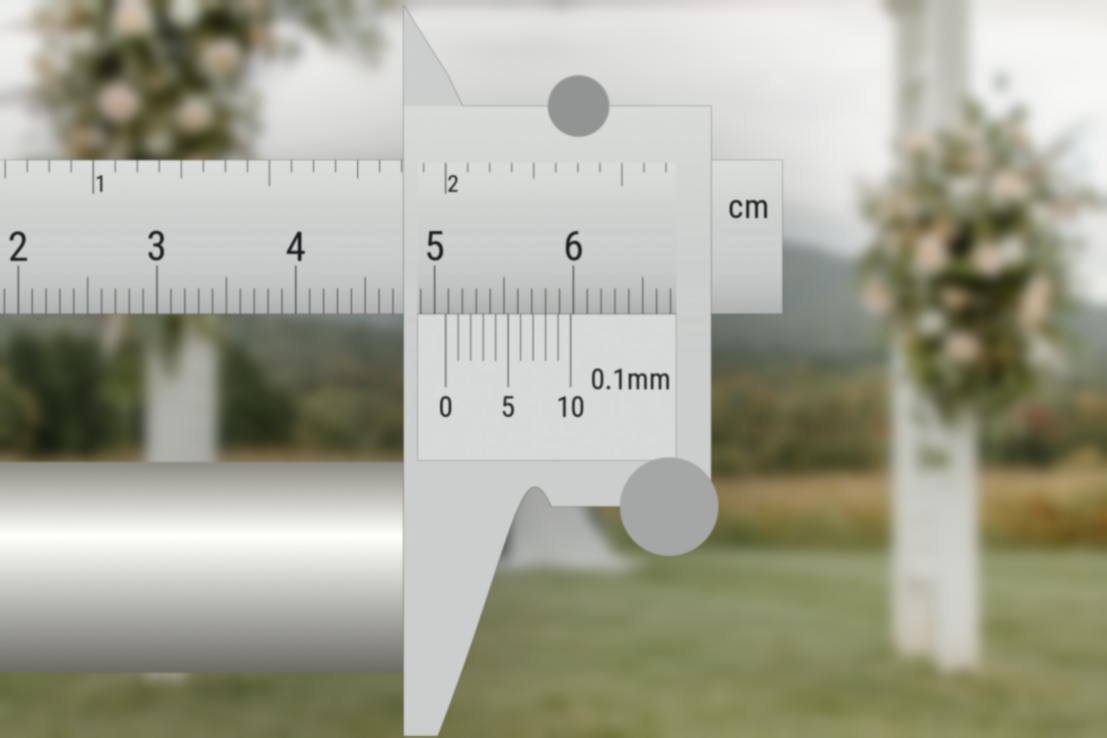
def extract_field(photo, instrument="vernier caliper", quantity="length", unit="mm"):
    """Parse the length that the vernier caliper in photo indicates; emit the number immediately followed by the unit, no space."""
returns 50.8mm
